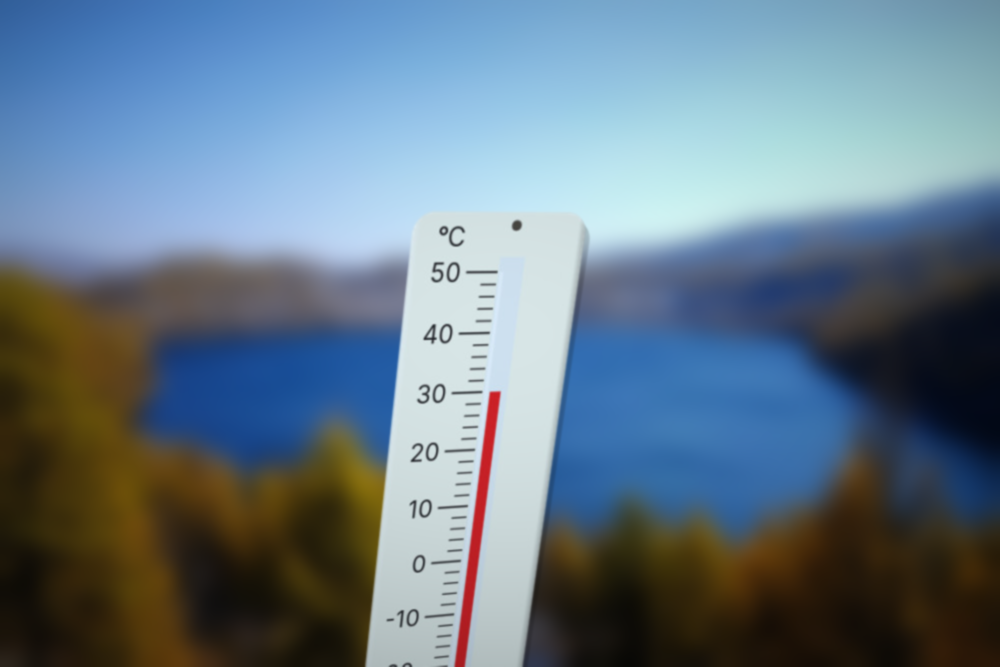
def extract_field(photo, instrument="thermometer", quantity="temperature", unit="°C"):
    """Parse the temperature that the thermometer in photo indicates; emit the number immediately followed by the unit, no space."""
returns 30°C
